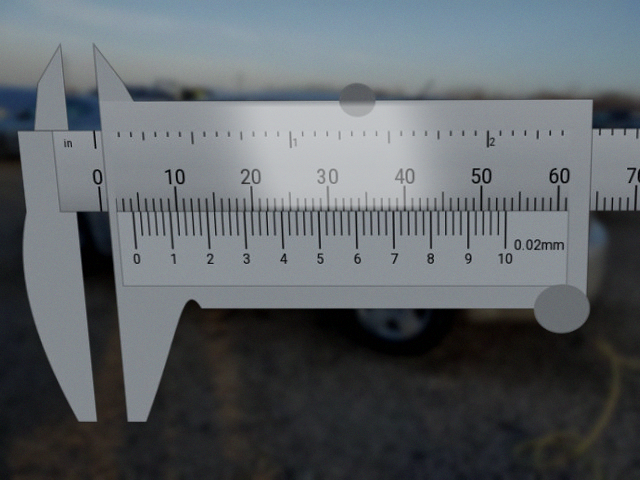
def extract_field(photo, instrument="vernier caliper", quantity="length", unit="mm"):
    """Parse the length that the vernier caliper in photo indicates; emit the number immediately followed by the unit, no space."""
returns 4.2mm
